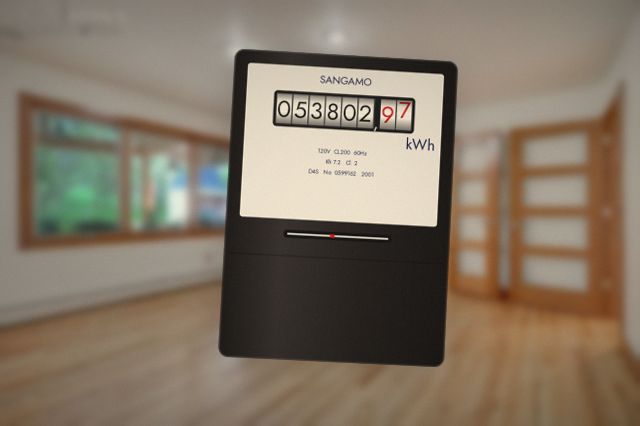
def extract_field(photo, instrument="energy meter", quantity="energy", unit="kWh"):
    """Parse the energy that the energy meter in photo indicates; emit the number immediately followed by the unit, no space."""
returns 53802.97kWh
